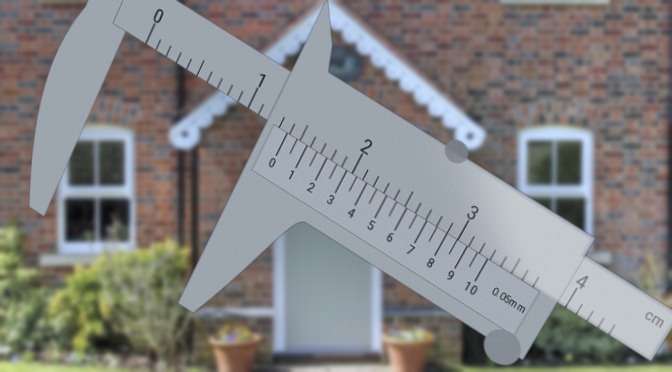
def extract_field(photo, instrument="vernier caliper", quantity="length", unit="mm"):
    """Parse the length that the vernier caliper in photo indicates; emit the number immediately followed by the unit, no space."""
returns 13.8mm
